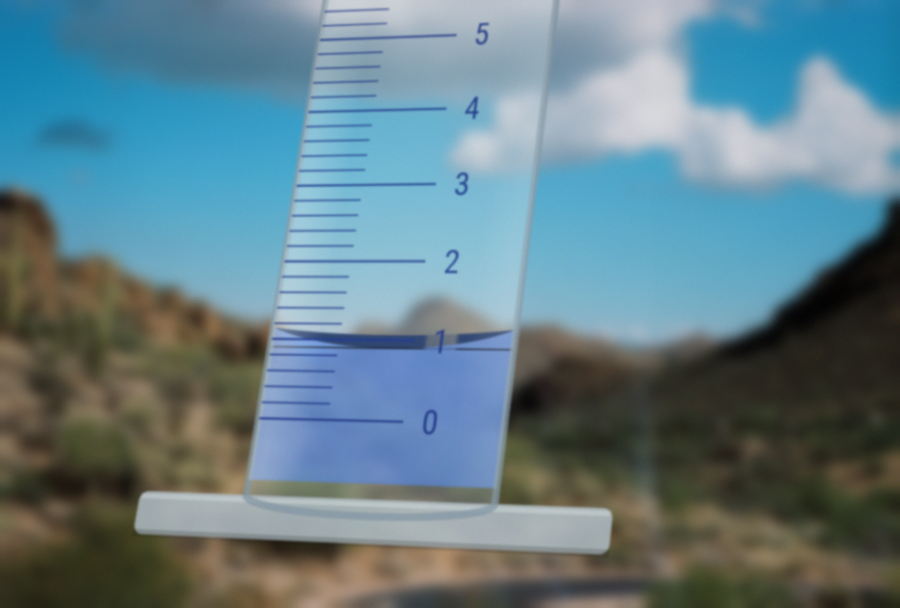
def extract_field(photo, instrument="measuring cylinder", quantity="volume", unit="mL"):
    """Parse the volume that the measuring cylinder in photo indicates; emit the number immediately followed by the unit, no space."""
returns 0.9mL
